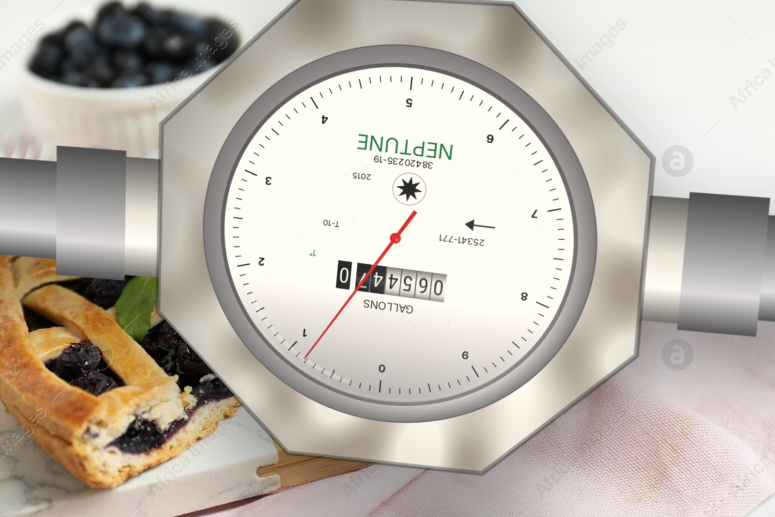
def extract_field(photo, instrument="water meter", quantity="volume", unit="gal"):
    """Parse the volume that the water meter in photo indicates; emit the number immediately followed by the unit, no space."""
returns 654470.8gal
